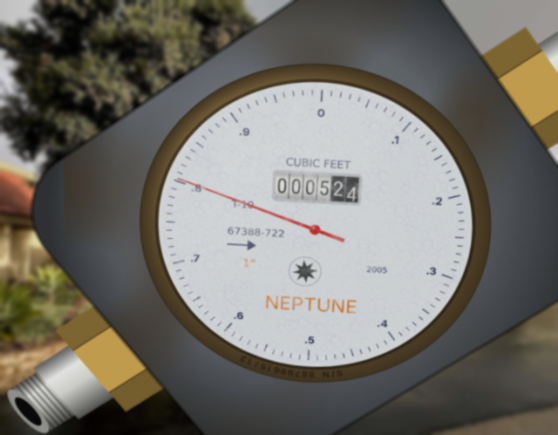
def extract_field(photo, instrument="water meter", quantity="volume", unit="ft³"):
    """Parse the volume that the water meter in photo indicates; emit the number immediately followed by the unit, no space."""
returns 523.80ft³
